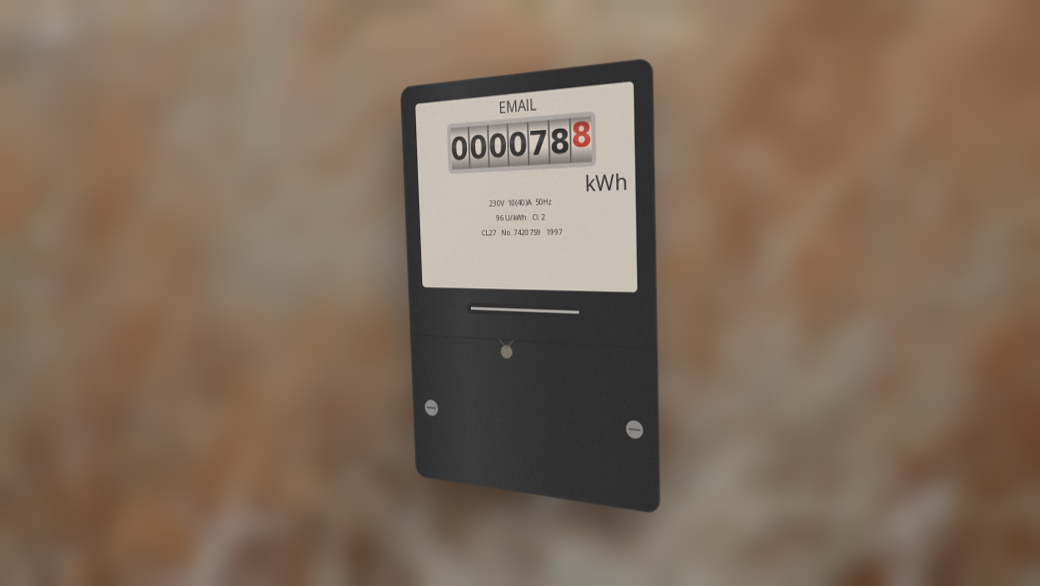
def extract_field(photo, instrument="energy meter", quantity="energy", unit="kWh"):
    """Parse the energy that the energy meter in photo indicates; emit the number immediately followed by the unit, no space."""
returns 78.8kWh
